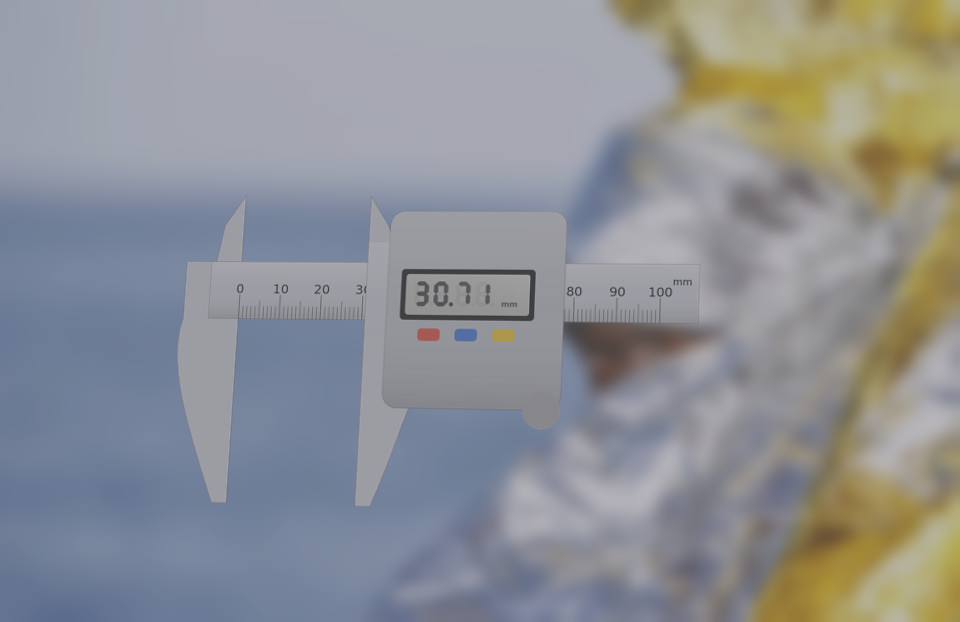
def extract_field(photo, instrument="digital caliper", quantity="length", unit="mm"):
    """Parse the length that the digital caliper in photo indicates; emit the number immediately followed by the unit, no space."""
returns 30.71mm
